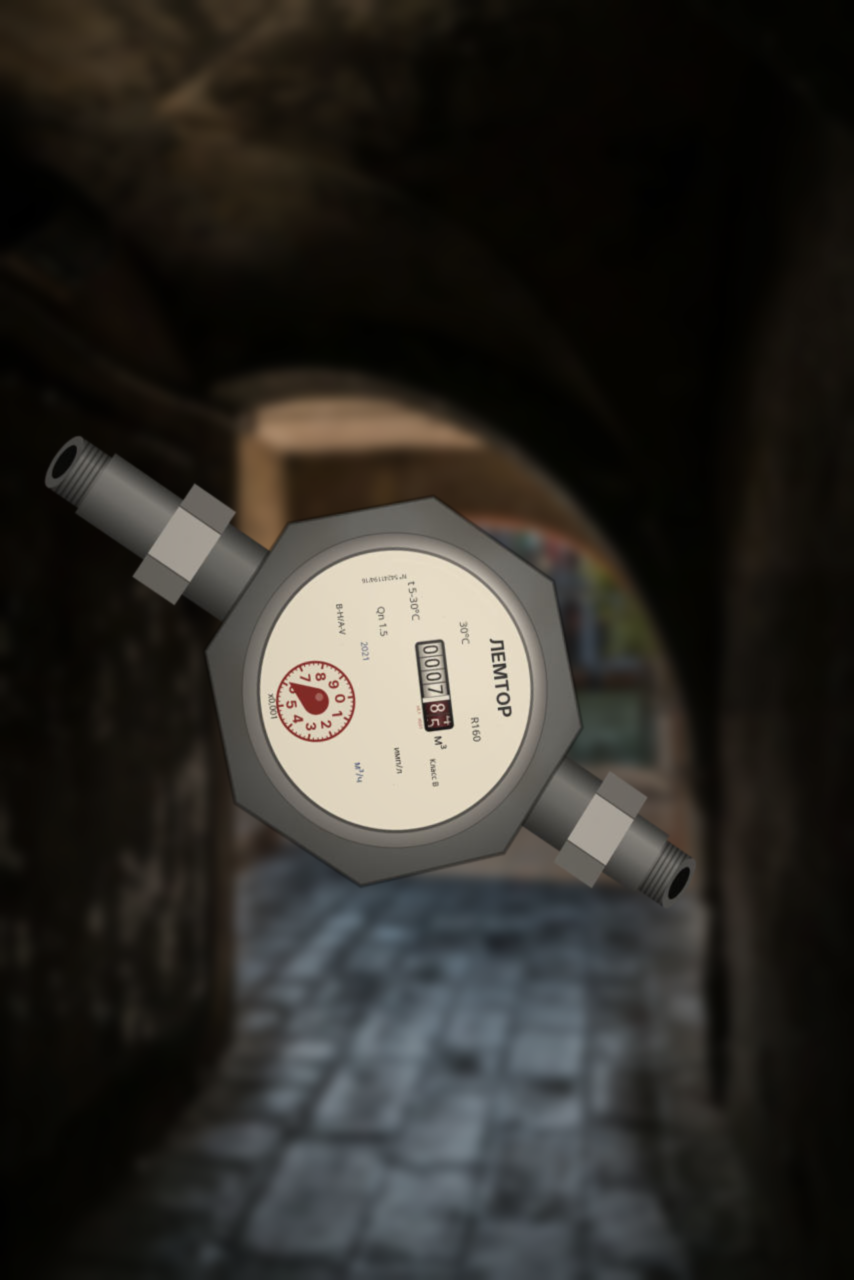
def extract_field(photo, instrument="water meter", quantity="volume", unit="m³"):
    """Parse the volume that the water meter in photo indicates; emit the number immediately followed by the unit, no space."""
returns 7.846m³
